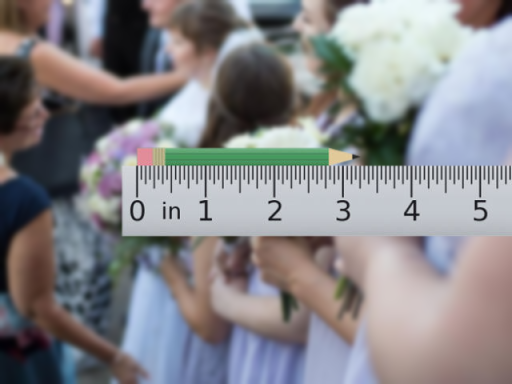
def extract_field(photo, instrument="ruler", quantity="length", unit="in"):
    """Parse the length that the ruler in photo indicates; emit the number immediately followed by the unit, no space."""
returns 3.25in
